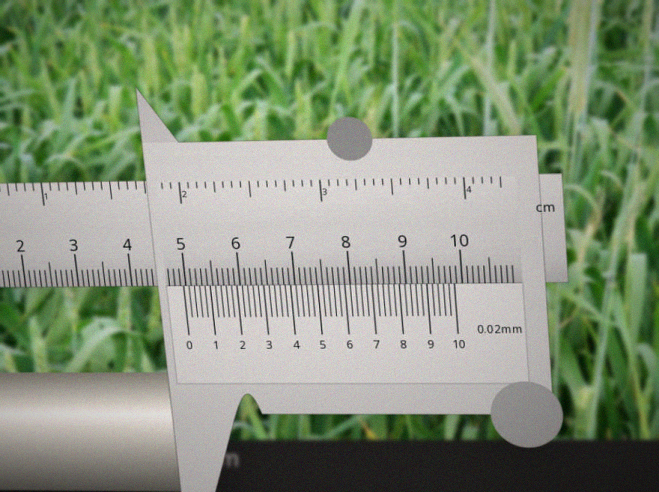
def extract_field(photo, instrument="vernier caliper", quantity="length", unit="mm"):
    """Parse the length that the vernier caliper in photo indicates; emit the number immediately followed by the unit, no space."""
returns 49.6mm
